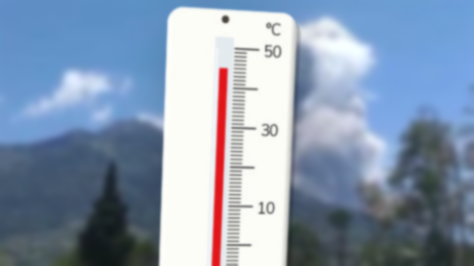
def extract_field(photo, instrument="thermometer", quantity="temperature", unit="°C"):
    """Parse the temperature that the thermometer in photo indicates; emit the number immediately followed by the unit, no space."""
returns 45°C
